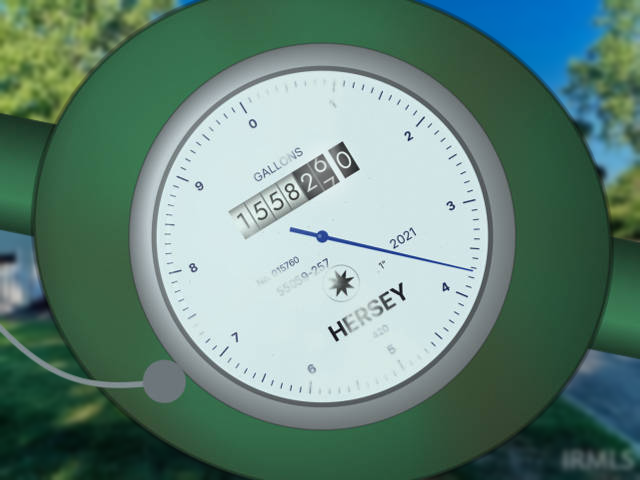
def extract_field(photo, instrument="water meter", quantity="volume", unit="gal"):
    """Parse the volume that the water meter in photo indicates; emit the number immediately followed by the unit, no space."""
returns 1558263.7gal
